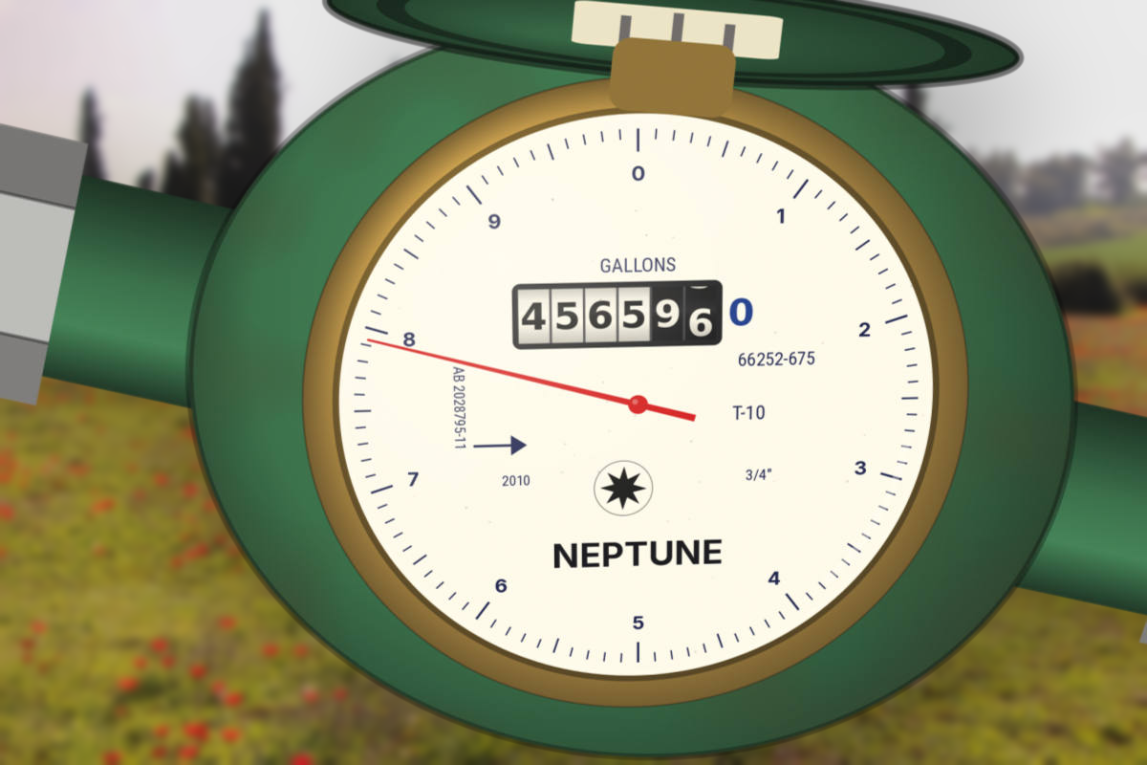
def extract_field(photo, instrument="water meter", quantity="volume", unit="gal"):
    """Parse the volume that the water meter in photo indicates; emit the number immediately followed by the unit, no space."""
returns 4565957.9gal
